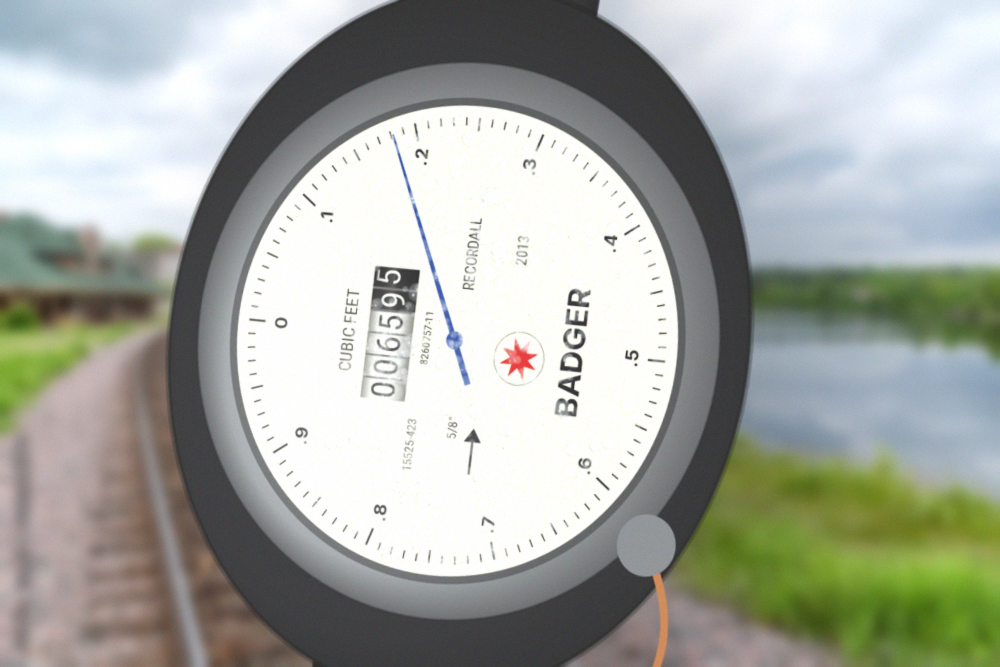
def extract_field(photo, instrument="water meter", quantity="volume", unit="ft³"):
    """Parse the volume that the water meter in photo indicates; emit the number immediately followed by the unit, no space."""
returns 6595.18ft³
